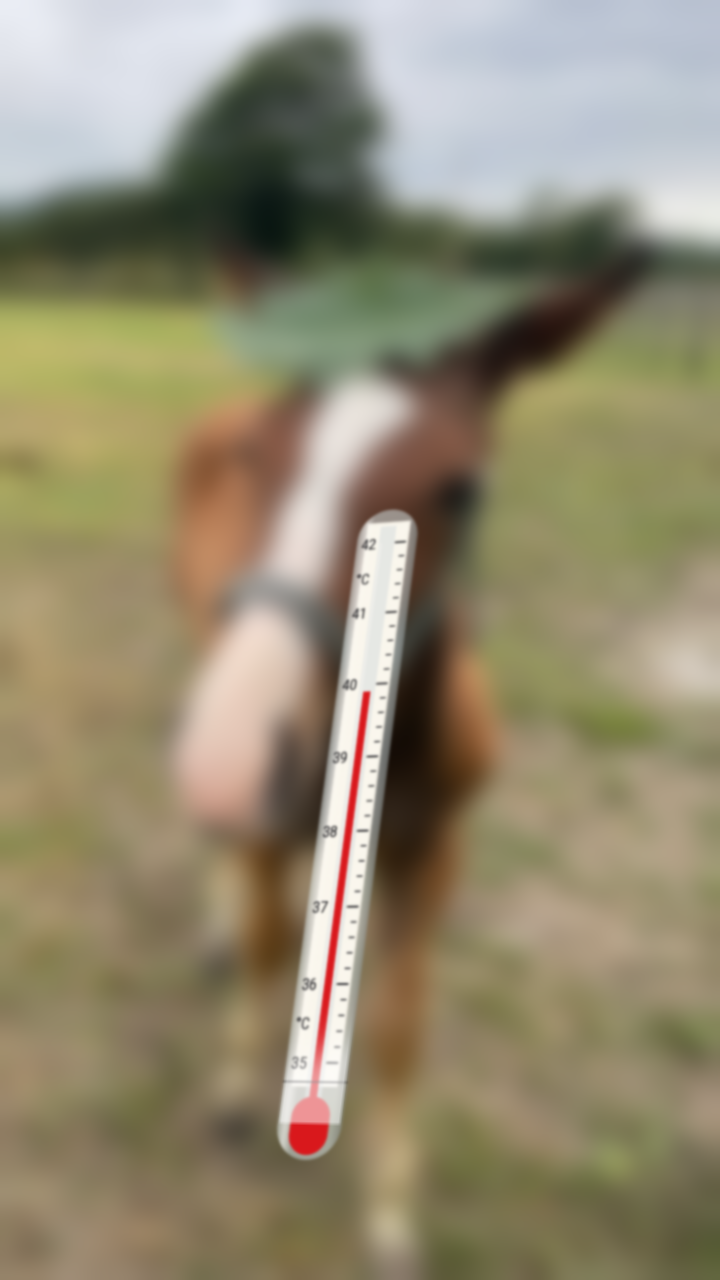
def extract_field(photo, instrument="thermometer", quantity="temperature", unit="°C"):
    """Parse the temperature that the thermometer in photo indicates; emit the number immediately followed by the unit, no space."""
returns 39.9°C
